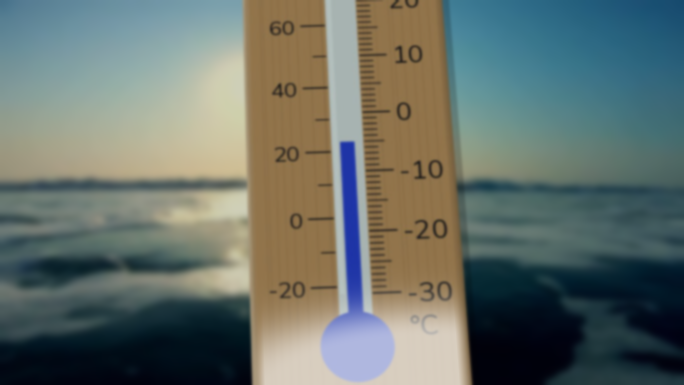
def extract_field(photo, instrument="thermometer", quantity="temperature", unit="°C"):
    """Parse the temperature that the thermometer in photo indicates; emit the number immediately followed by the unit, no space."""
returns -5°C
